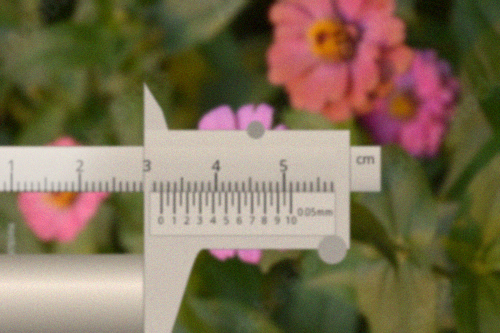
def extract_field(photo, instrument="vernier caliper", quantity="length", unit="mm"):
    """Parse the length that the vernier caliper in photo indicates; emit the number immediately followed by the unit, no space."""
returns 32.0mm
